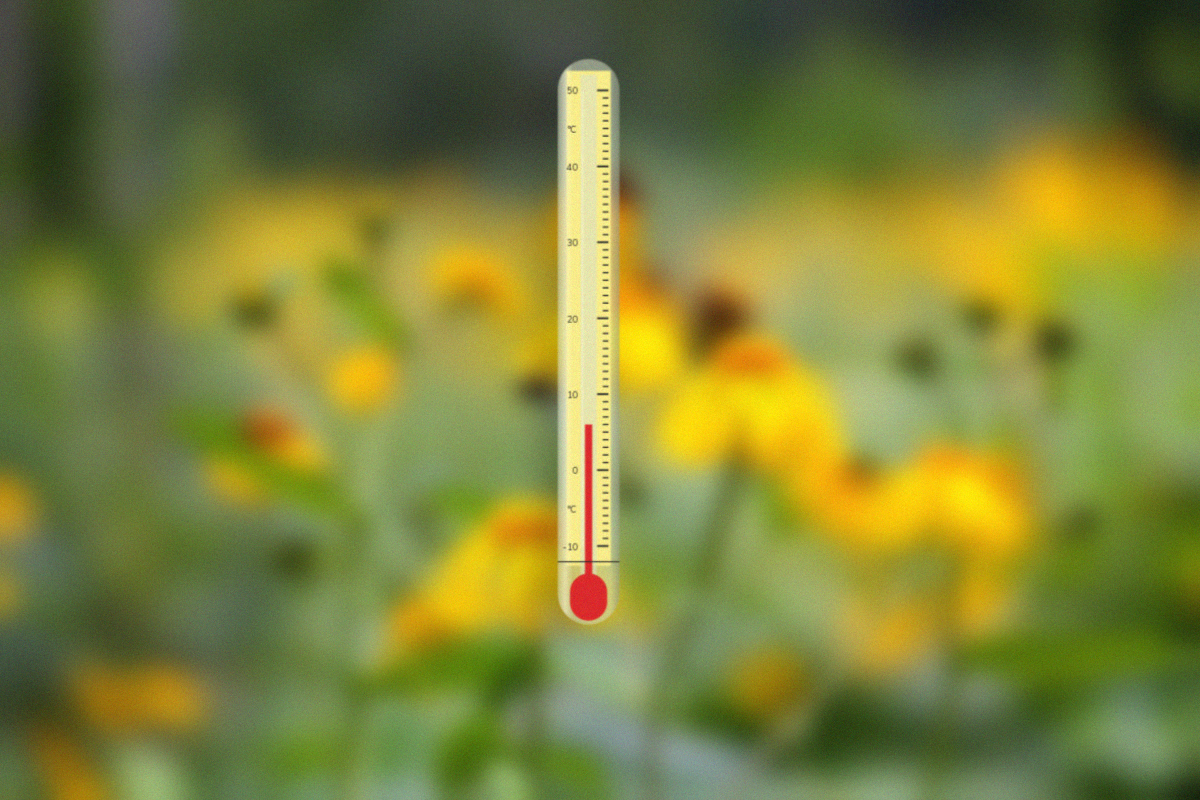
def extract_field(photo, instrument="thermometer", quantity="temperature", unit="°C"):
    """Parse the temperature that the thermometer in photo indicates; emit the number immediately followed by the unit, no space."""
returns 6°C
